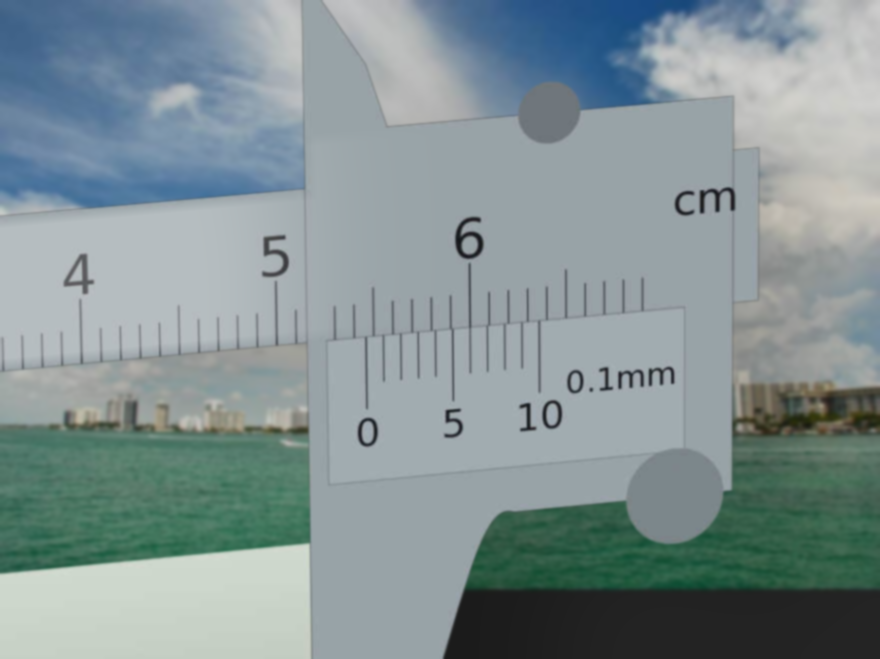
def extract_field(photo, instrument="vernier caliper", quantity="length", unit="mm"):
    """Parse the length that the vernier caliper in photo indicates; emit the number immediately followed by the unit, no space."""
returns 54.6mm
